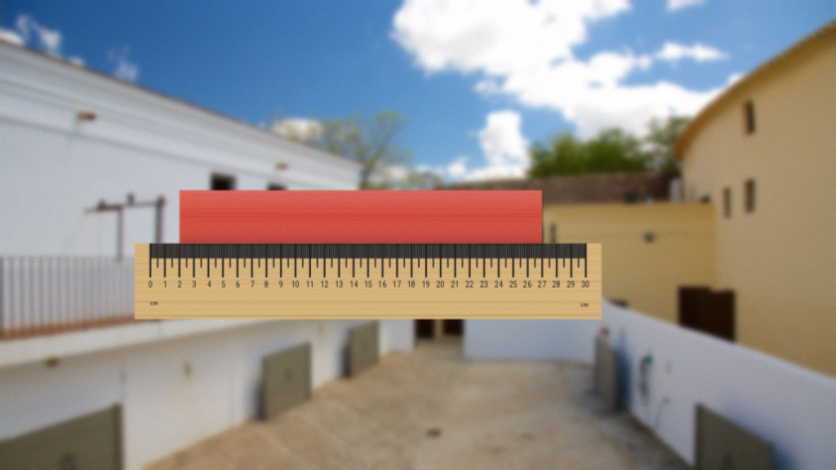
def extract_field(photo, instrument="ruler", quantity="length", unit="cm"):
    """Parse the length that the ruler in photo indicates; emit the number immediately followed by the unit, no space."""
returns 25cm
